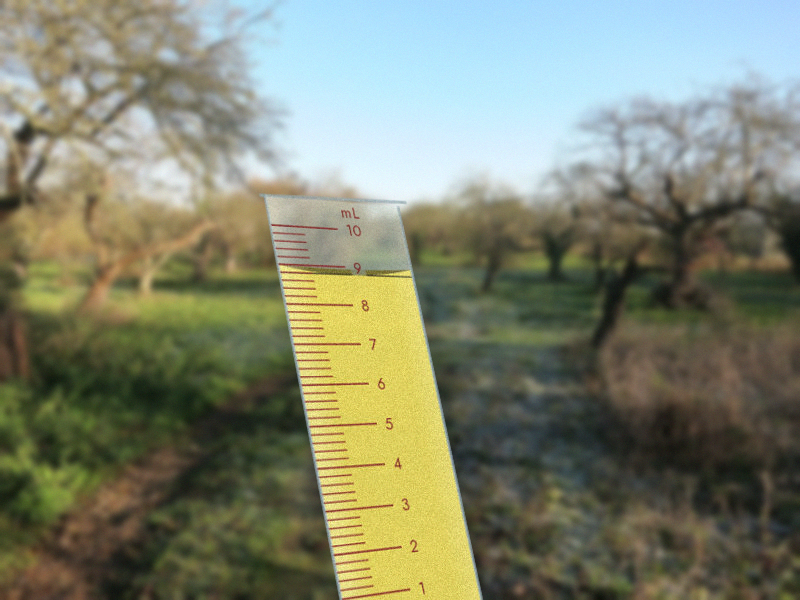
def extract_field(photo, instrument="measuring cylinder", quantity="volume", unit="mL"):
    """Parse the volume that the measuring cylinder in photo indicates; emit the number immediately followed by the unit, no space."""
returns 8.8mL
